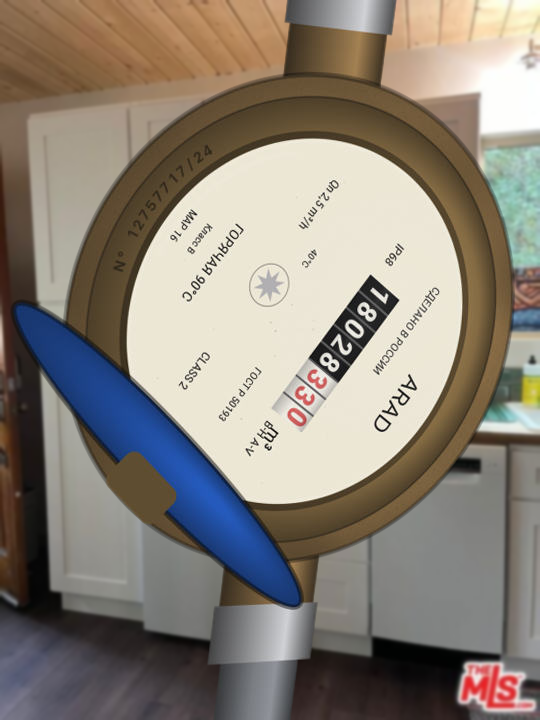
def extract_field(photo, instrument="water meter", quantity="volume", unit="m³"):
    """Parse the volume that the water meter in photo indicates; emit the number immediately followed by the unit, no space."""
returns 18028.330m³
